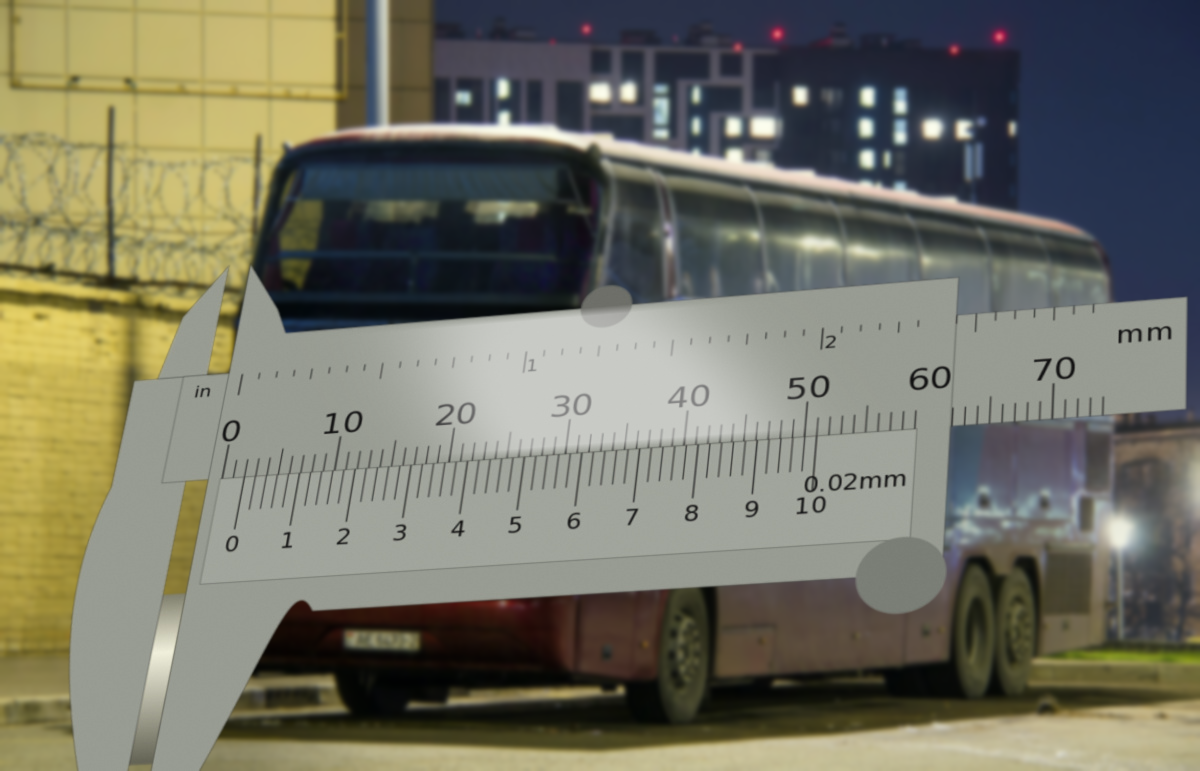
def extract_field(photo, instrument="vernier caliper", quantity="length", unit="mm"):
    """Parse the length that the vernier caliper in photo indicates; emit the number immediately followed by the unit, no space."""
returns 2.0mm
